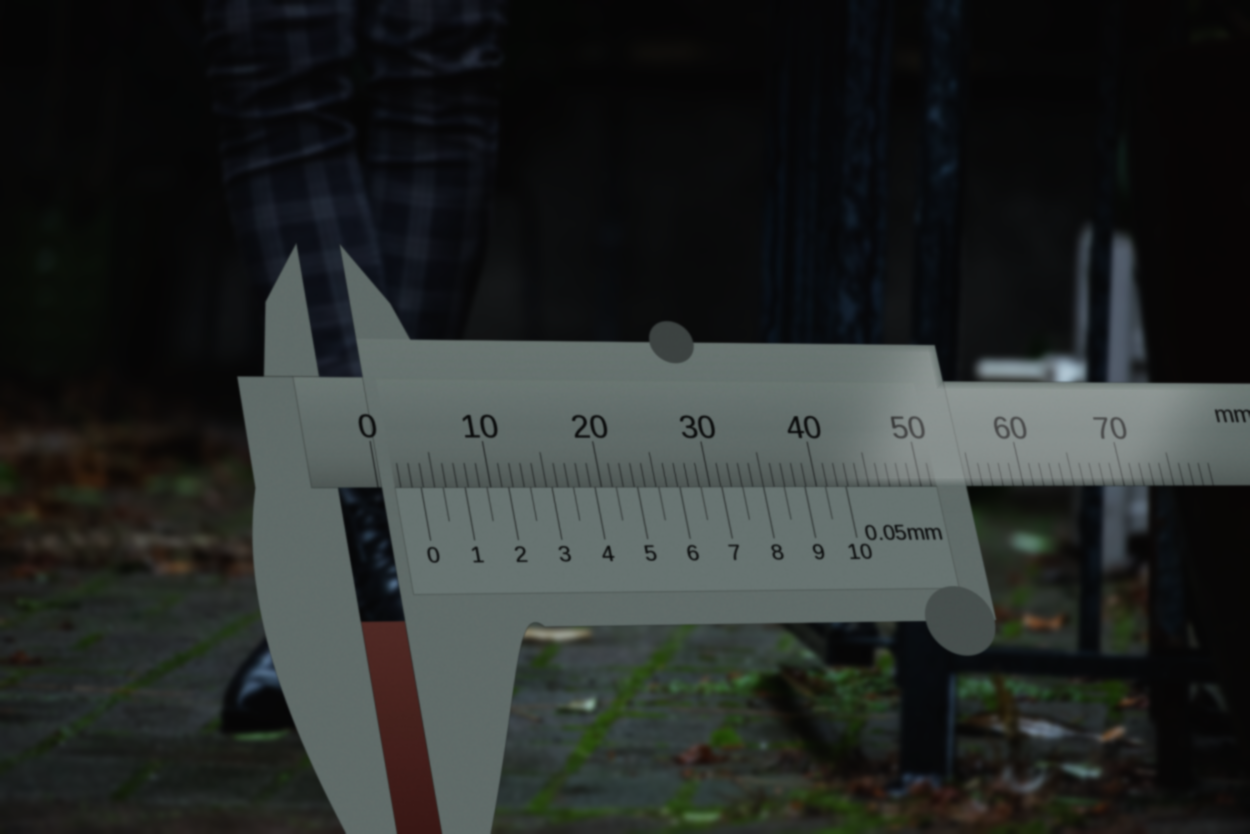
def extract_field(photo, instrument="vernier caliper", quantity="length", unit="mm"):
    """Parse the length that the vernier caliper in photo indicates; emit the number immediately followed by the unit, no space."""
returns 3.8mm
